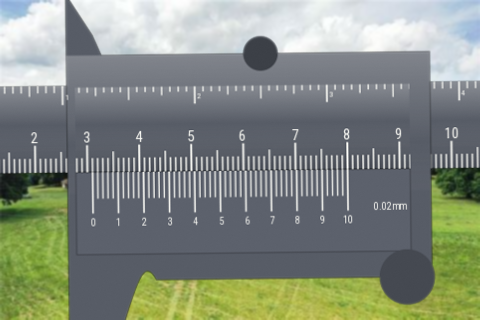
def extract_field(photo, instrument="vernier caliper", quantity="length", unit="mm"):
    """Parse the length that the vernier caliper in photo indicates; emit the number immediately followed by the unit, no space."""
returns 31.0mm
